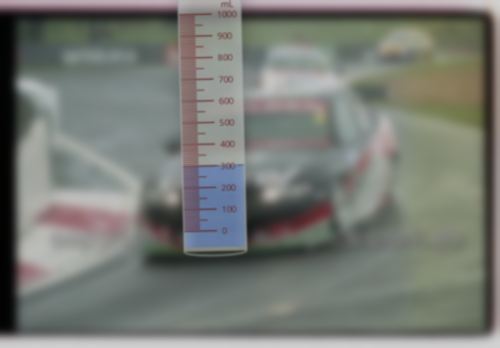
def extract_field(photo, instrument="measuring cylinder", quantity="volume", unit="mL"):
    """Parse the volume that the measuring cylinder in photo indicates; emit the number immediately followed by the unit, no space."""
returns 300mL
